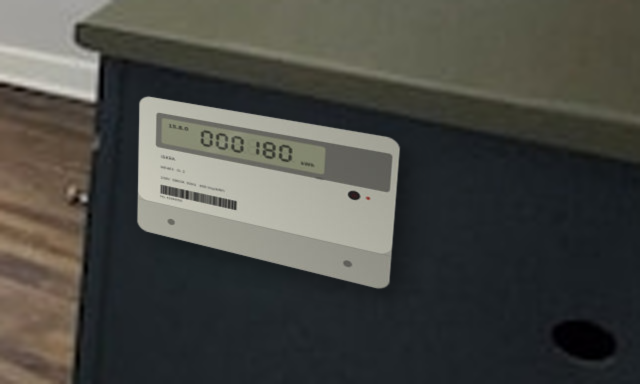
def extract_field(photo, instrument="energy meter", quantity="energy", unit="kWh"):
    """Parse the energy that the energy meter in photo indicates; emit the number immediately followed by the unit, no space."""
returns 180kWh
